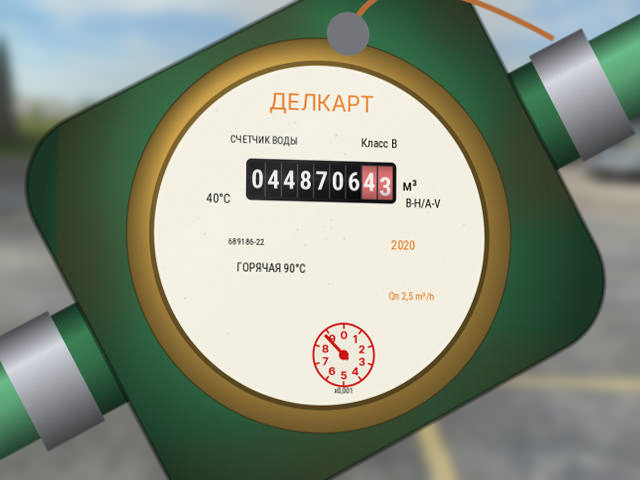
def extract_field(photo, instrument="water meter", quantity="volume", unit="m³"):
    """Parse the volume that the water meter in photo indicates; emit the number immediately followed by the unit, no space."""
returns 448706.428m³
